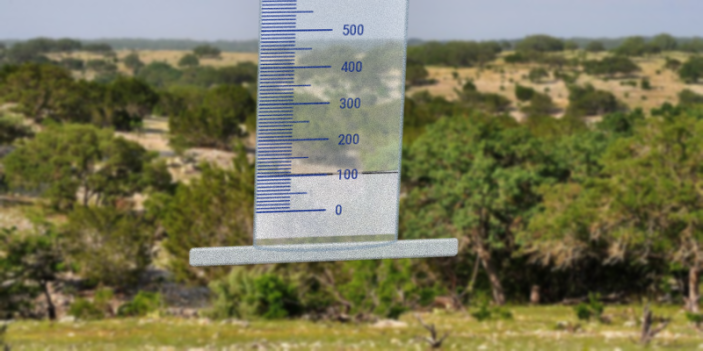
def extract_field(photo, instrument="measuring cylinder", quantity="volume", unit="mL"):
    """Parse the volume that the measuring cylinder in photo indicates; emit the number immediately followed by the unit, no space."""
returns 100mL
